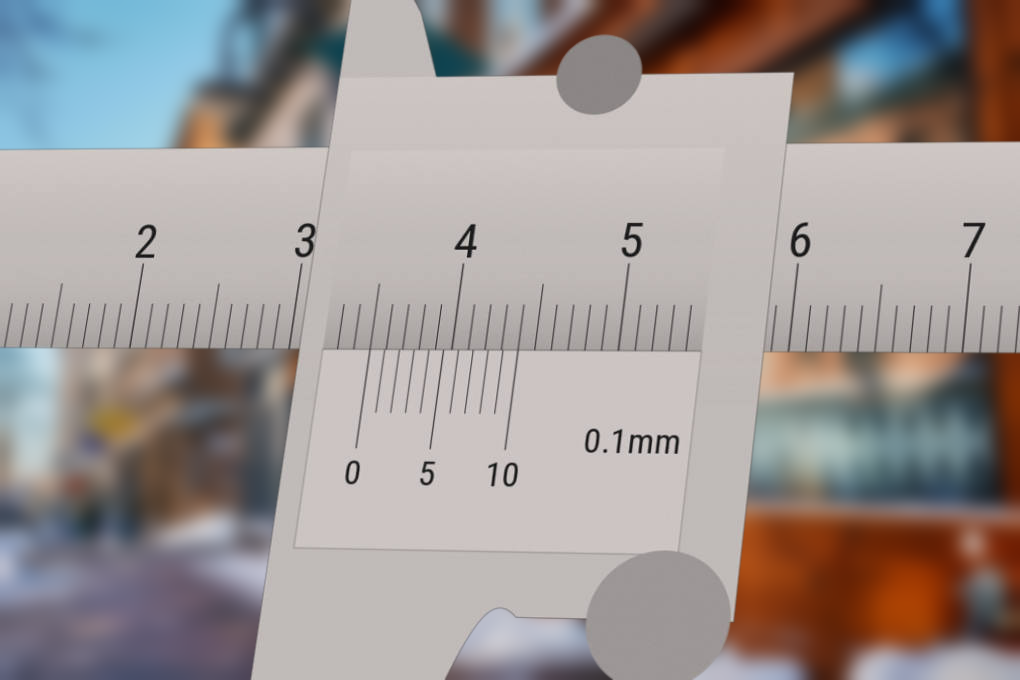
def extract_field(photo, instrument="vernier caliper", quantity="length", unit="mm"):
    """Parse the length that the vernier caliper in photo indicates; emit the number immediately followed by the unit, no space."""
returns 35.0mm
